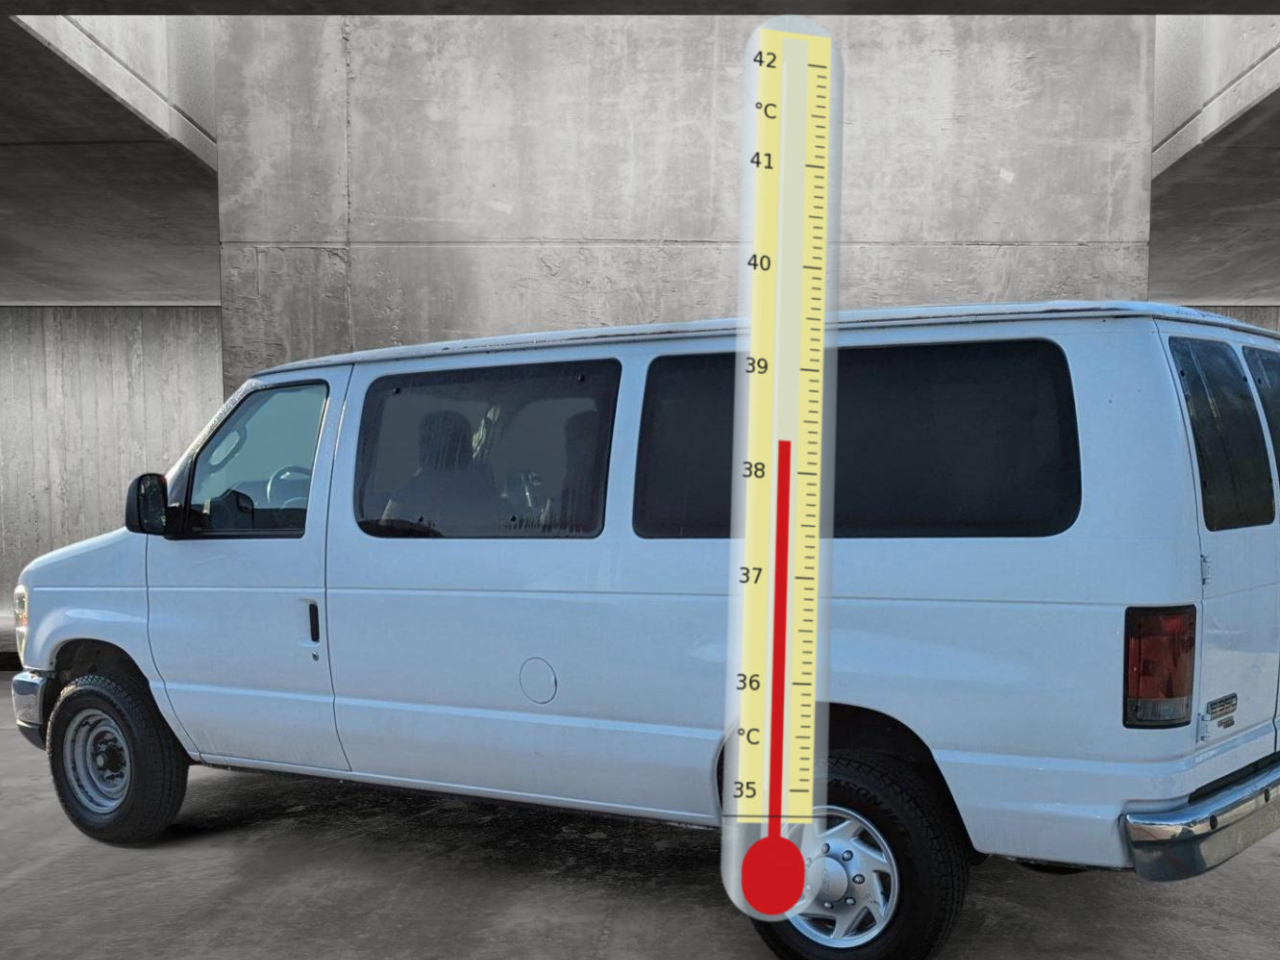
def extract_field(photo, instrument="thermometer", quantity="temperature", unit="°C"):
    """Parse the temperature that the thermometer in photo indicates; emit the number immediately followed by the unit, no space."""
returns 38.3°C
